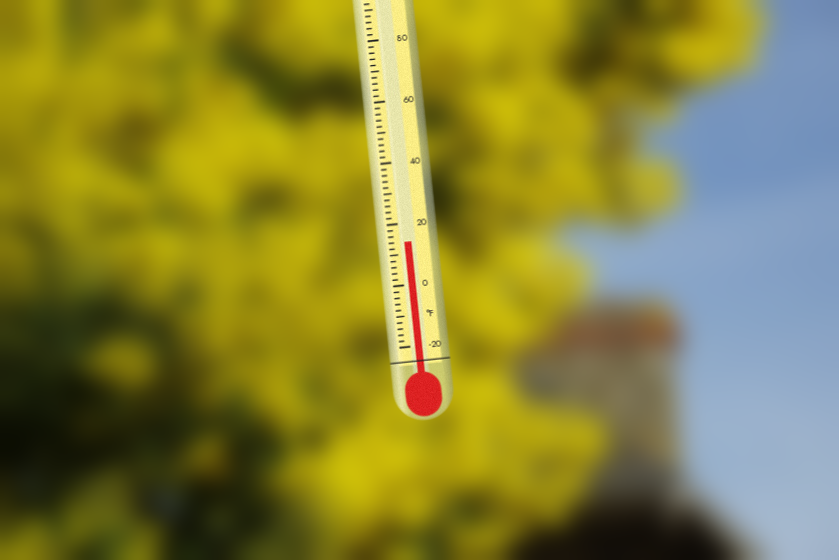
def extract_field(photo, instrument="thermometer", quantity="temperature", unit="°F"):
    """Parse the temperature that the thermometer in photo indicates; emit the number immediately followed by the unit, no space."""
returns 14°F
